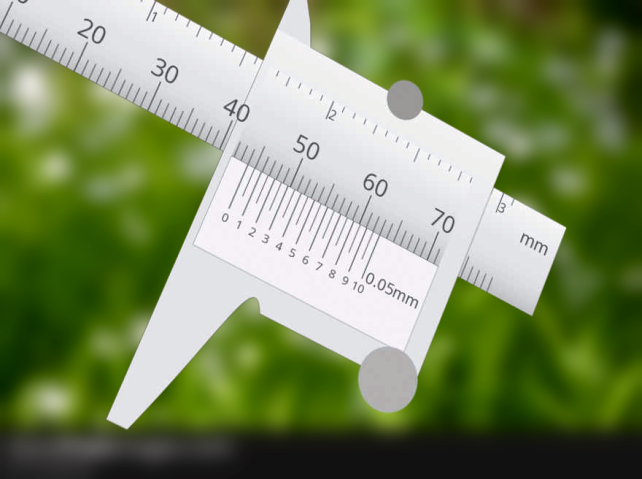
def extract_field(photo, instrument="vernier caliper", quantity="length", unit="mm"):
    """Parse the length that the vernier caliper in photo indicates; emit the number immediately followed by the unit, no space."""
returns 44.0mm
